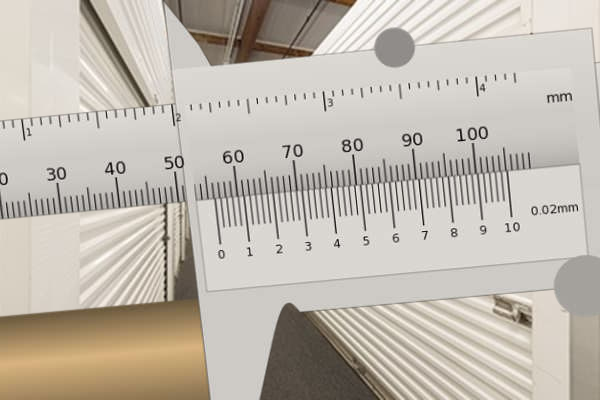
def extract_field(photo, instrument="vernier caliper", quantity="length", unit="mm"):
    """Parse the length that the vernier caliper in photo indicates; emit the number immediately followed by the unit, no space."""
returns 56.2mm
